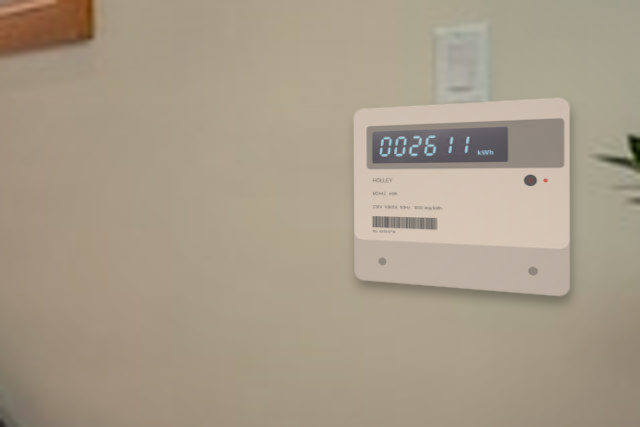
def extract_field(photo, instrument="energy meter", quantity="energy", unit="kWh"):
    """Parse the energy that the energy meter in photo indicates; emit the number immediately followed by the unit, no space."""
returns 2611kWh
